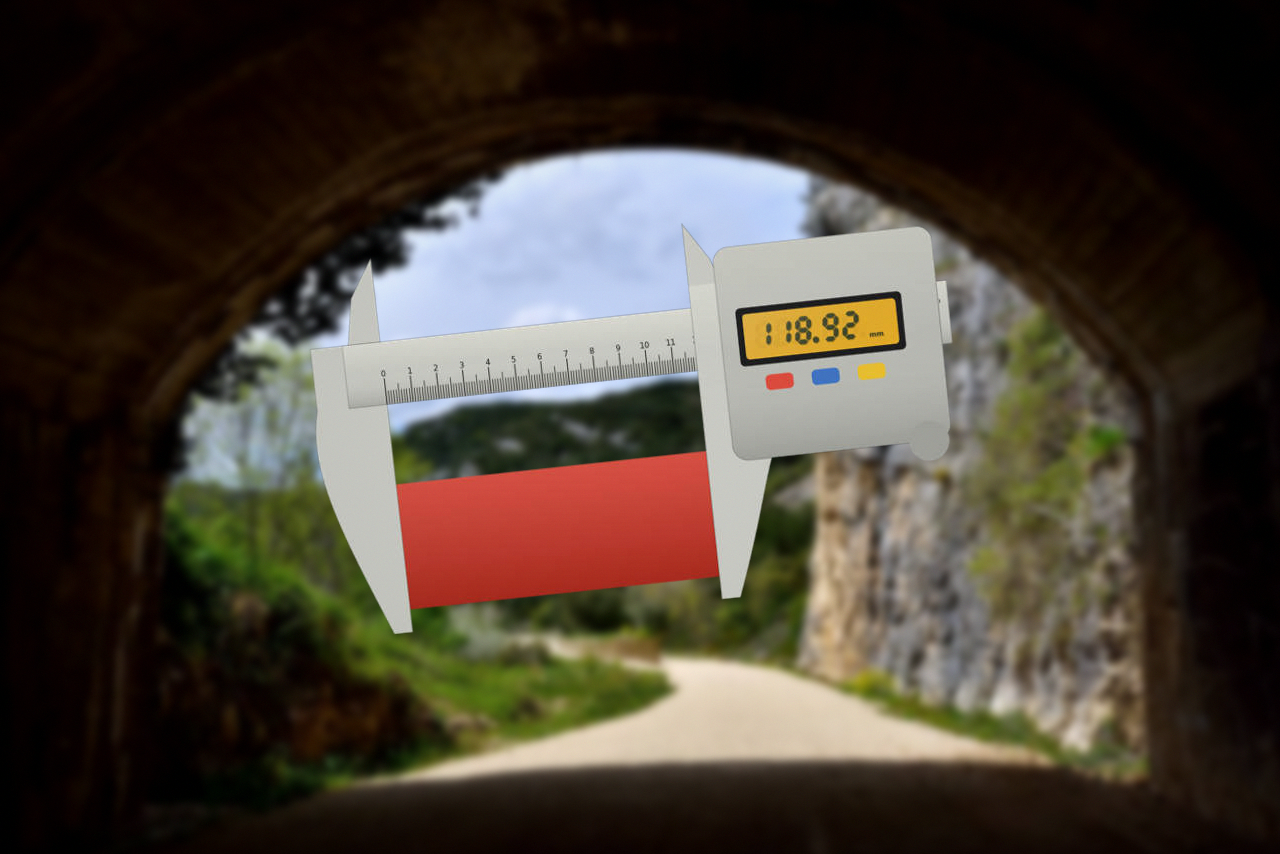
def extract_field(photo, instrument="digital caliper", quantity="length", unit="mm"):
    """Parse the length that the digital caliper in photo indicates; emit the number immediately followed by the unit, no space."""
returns 118.92mm
